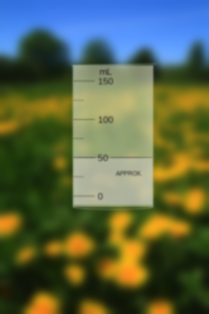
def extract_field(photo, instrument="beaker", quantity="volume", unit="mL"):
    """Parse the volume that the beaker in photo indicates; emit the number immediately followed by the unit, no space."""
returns 50mL
